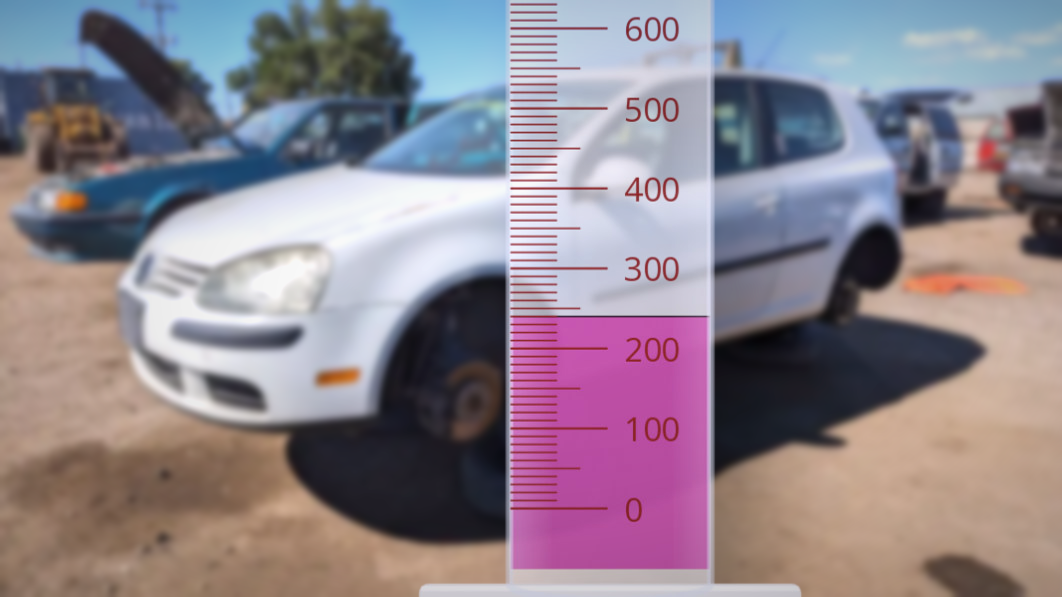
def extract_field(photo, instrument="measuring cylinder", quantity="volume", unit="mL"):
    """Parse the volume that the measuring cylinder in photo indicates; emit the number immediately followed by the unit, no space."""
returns 240mL
